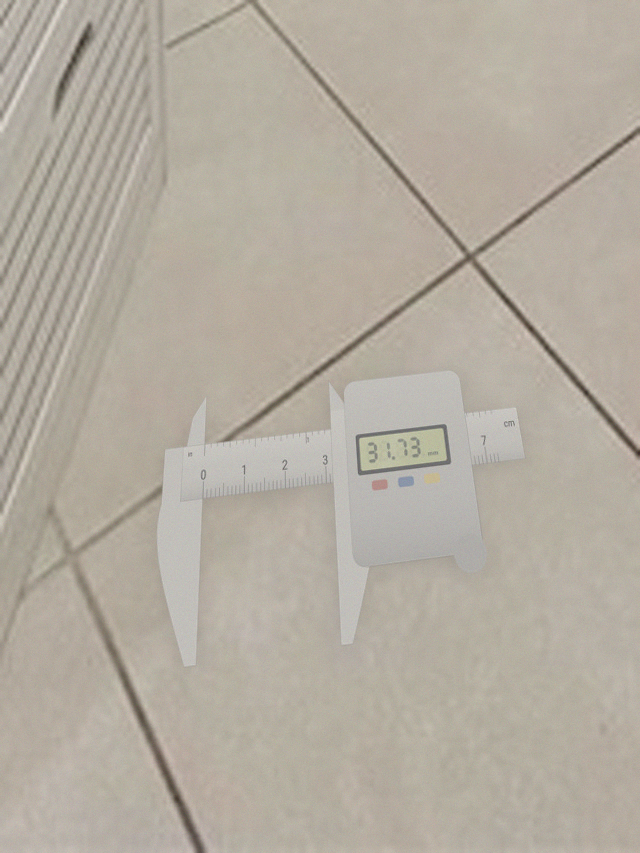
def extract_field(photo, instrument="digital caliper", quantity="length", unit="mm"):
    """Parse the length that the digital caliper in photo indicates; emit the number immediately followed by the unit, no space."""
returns 31.73mm
